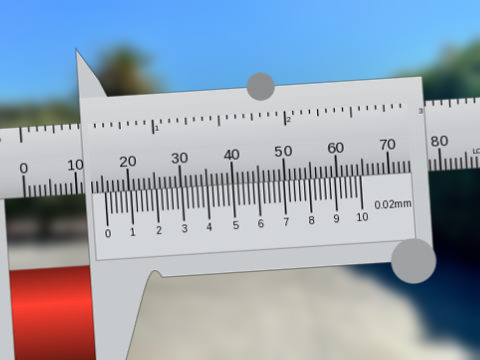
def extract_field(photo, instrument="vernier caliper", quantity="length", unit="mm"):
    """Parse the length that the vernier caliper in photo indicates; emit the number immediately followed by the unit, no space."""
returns 15.5mm
